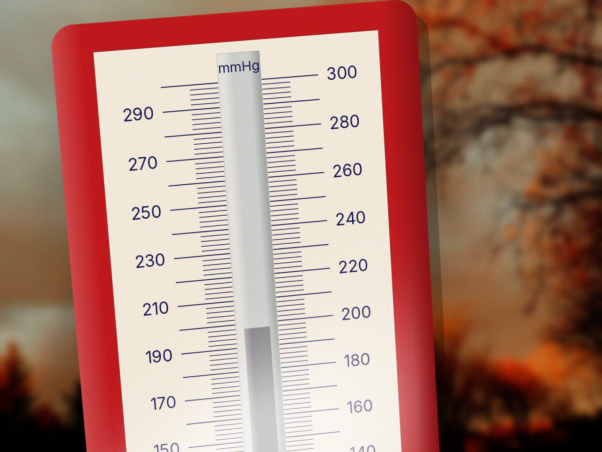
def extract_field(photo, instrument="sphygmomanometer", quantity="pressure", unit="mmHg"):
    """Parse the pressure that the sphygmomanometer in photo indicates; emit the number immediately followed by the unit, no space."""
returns 198mmHg
